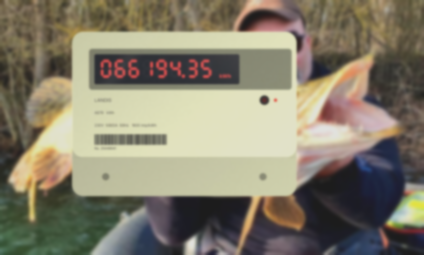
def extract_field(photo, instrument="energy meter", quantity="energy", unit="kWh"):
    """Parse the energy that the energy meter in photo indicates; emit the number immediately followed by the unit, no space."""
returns 66194.35kWh
